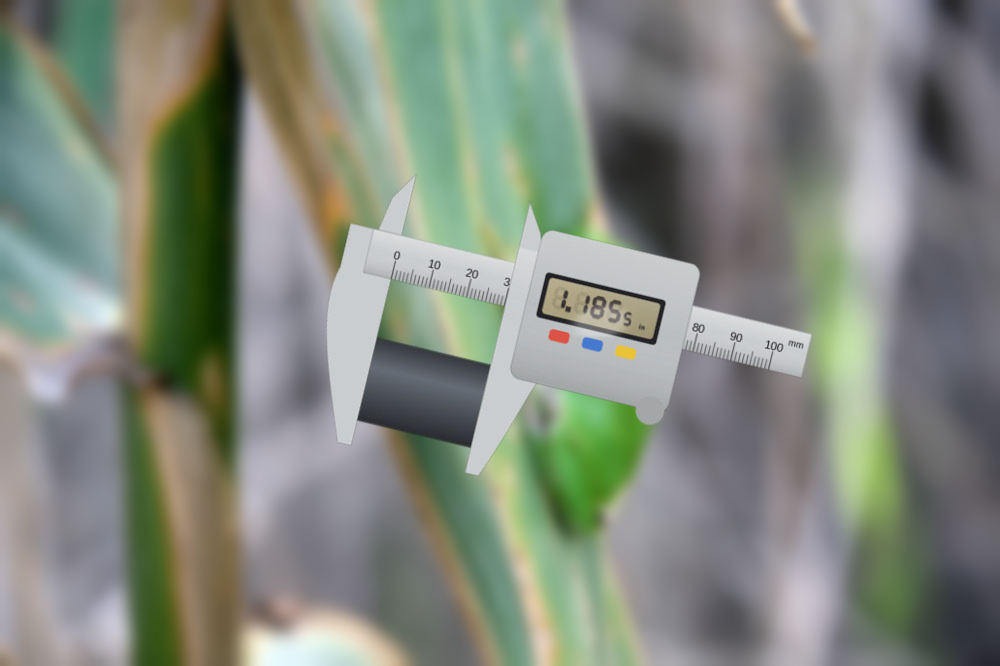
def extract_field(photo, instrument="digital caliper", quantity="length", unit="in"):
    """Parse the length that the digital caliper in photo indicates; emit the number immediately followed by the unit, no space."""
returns 1.1855in
